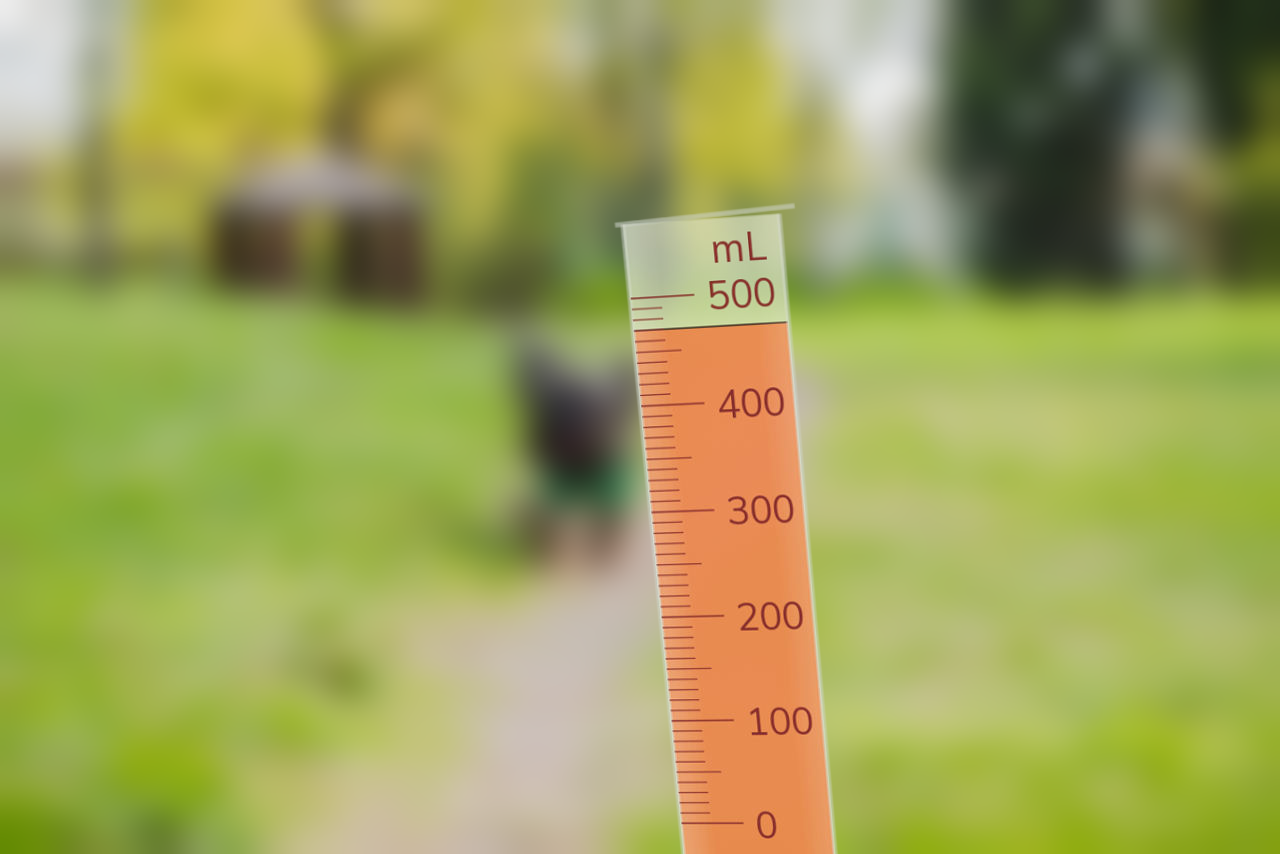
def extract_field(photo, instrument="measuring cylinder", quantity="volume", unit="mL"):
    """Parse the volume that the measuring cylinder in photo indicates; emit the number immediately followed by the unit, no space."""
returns 470mL
